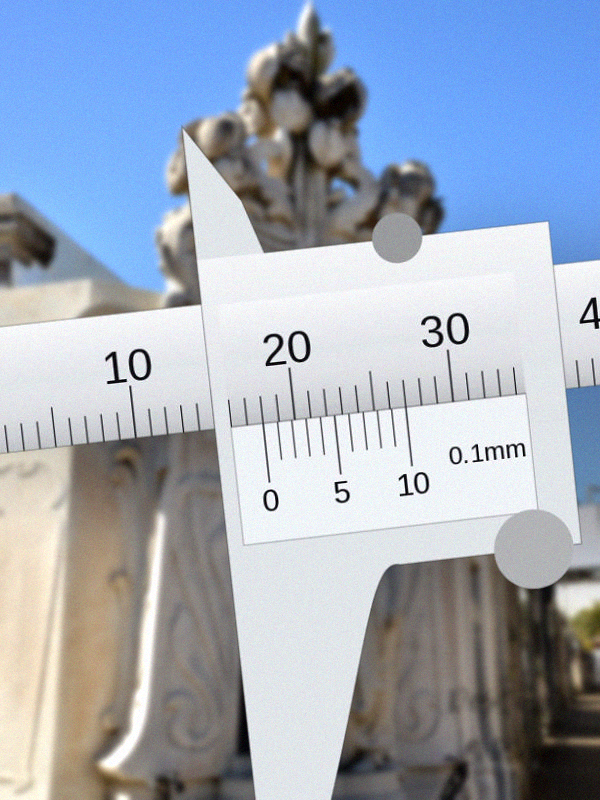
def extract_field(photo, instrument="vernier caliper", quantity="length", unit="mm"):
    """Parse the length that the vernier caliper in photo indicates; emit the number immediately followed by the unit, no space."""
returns 18.0mm
